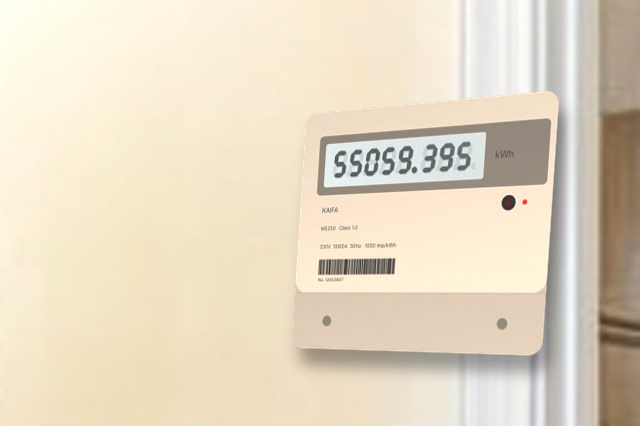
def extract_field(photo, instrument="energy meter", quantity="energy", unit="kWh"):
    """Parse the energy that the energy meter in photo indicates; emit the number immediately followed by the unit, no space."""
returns 55059.395kWh
